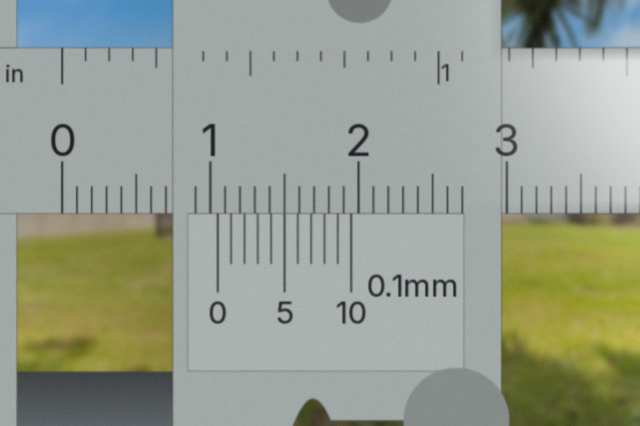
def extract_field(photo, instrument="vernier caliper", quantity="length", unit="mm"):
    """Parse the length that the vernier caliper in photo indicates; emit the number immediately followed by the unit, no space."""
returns 10.5mm
